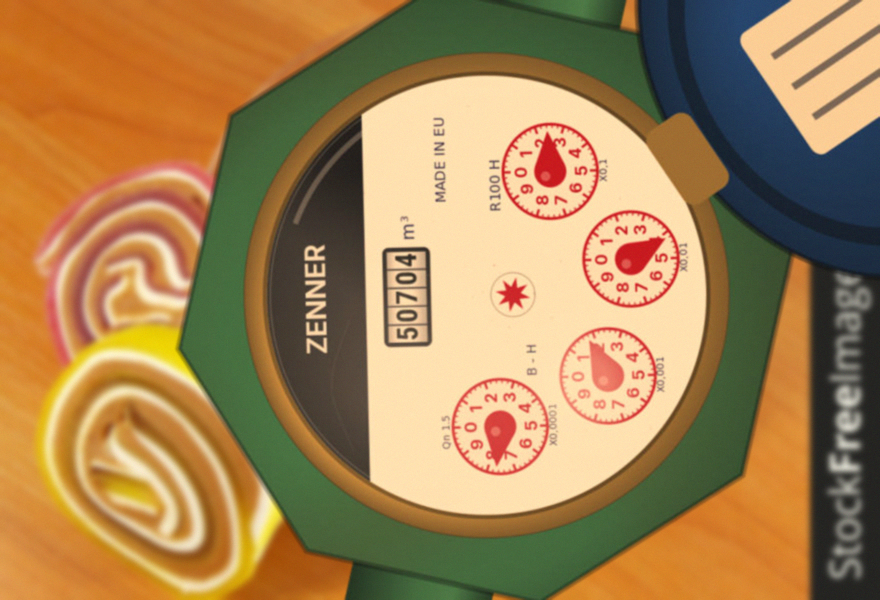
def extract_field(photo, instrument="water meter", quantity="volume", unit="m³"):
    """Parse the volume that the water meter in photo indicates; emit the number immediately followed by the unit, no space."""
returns 50704.2417m³
